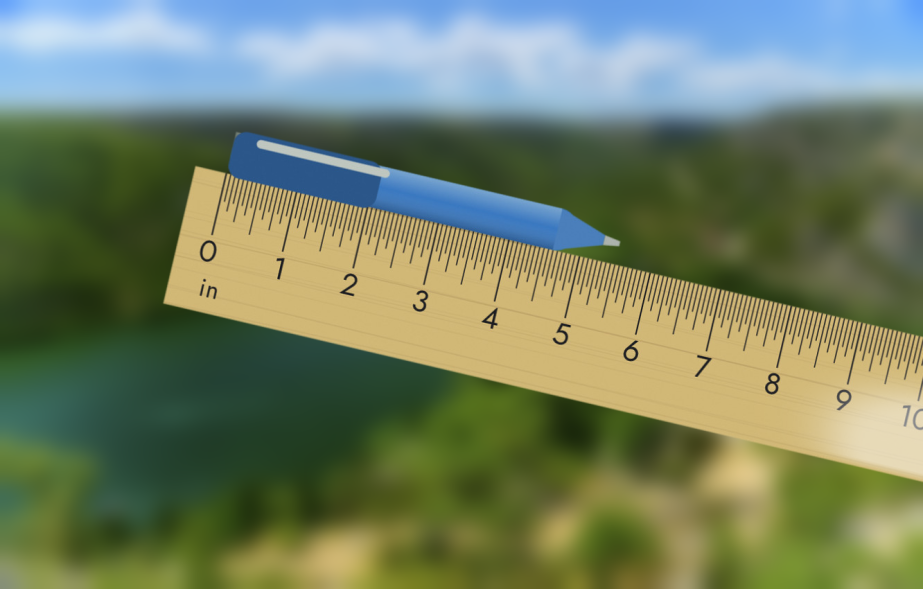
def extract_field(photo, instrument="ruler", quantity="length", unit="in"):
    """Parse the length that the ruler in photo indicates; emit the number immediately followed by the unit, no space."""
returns 5.5in
